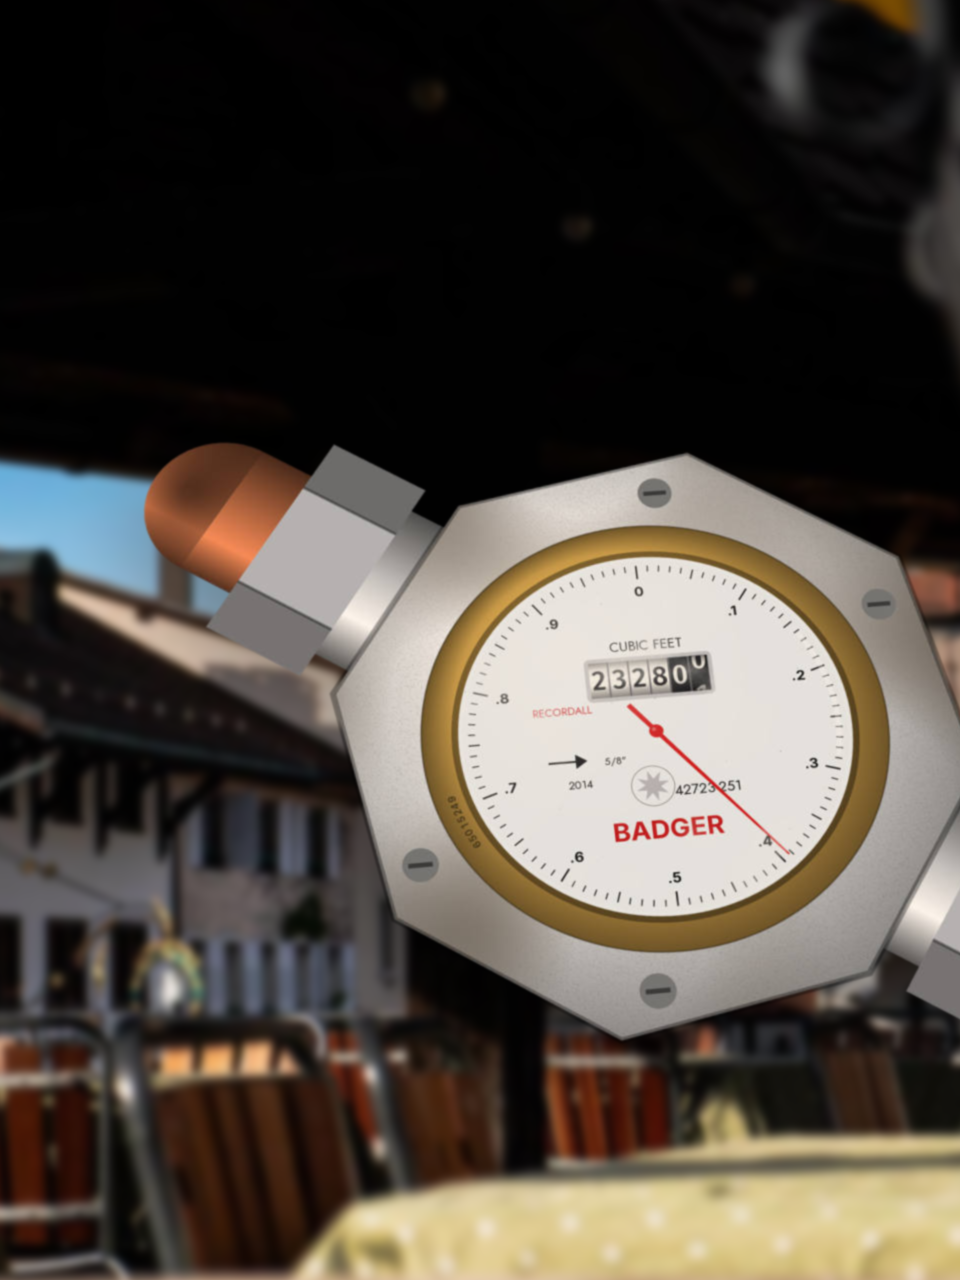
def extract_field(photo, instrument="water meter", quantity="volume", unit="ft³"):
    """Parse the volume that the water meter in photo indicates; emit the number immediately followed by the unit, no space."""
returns 232800.39ft³
